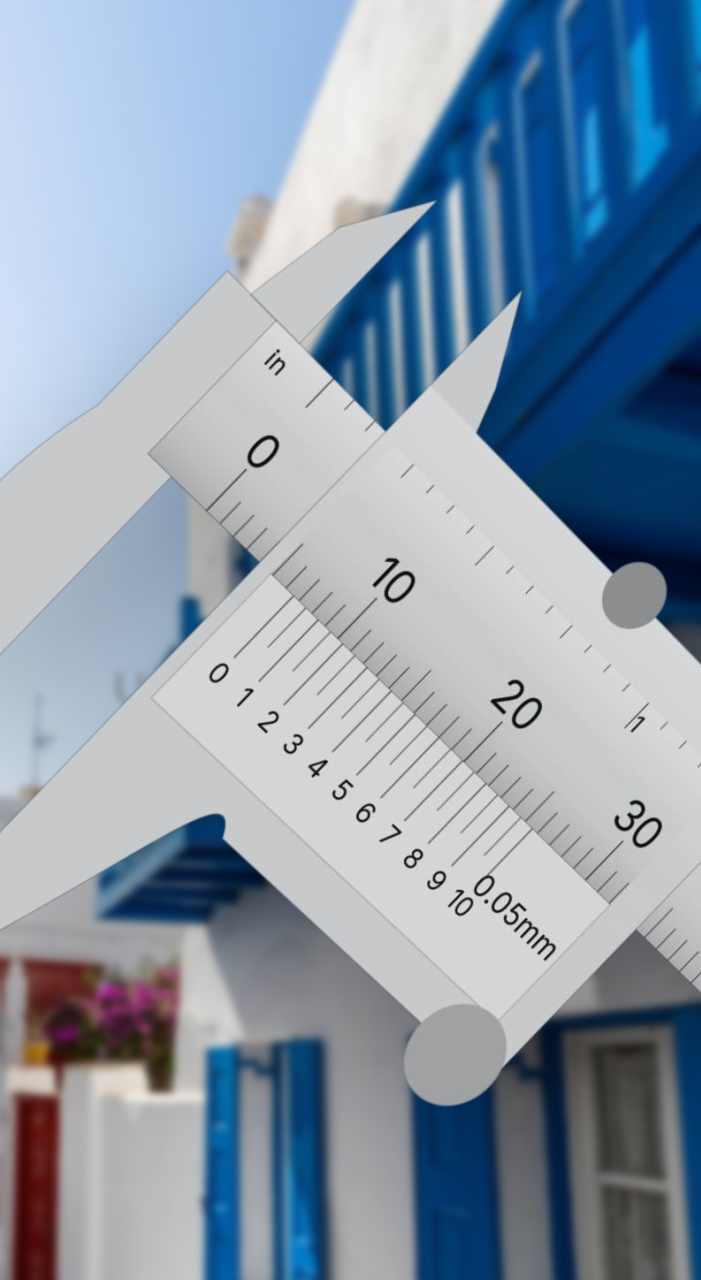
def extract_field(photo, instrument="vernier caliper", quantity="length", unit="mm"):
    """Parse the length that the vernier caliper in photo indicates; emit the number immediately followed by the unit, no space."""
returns 6.6mm
